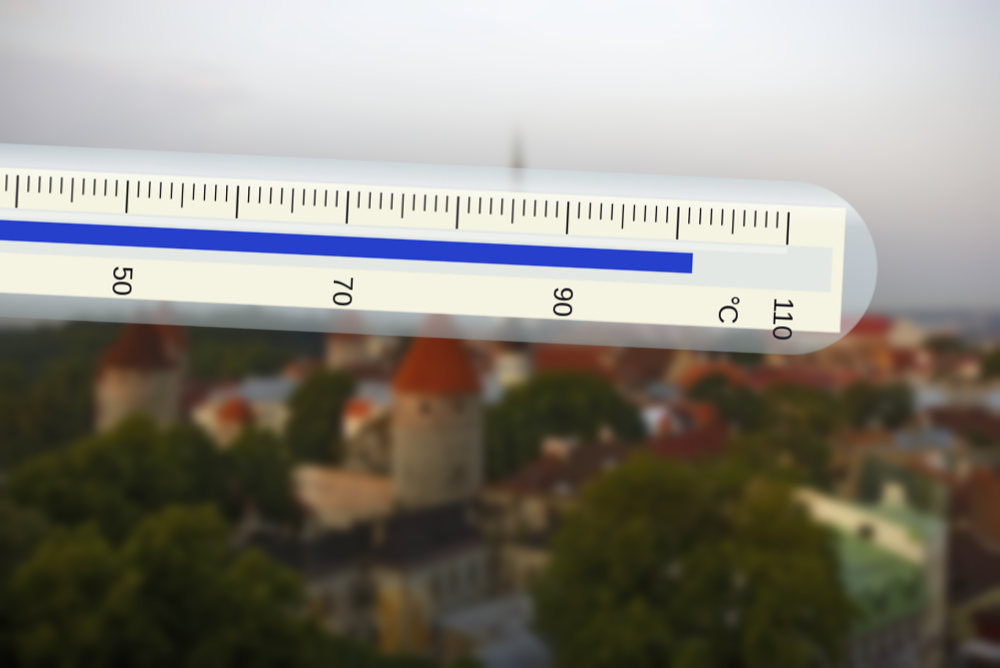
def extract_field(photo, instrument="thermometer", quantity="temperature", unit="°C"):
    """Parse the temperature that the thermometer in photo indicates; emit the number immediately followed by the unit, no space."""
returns 101.5°C
